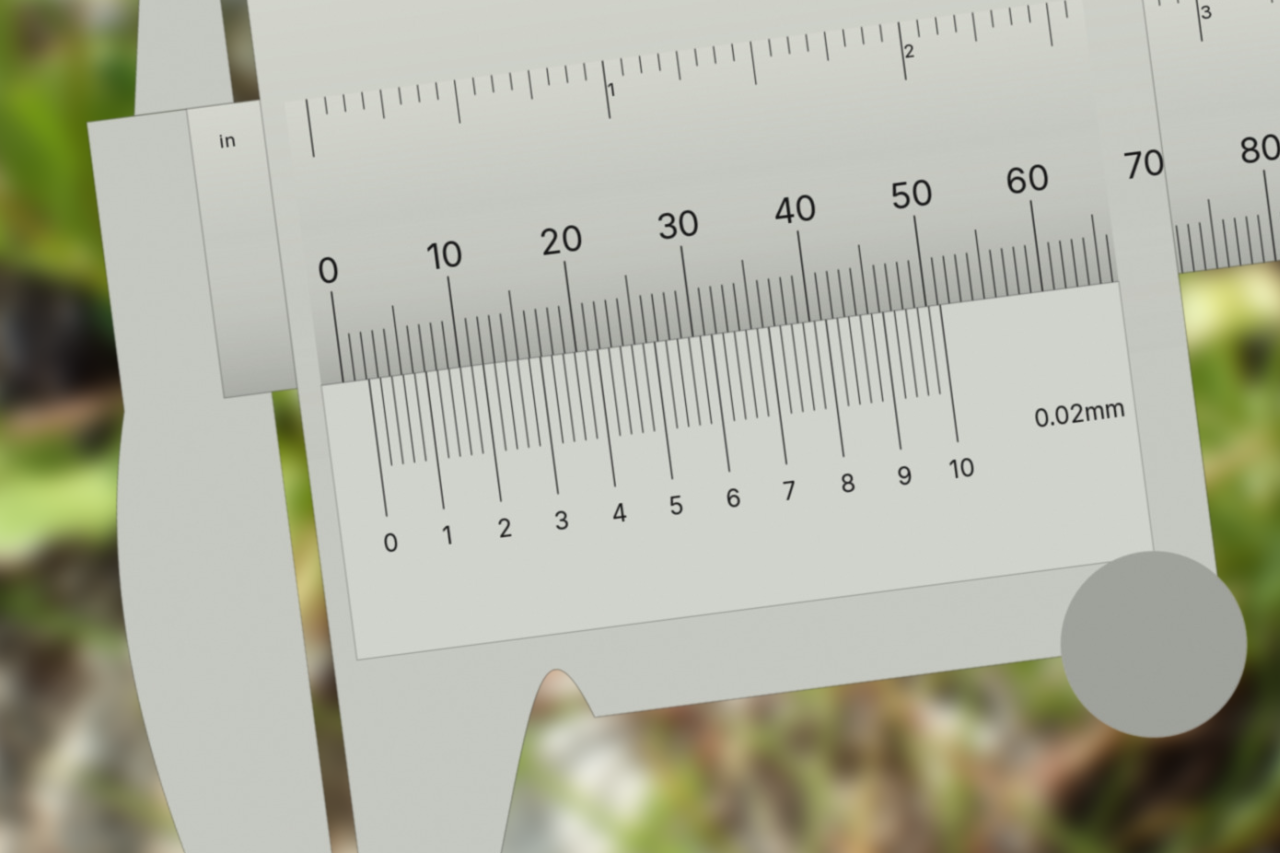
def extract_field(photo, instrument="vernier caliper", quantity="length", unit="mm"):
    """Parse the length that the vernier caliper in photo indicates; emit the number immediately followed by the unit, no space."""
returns 2.2mm
